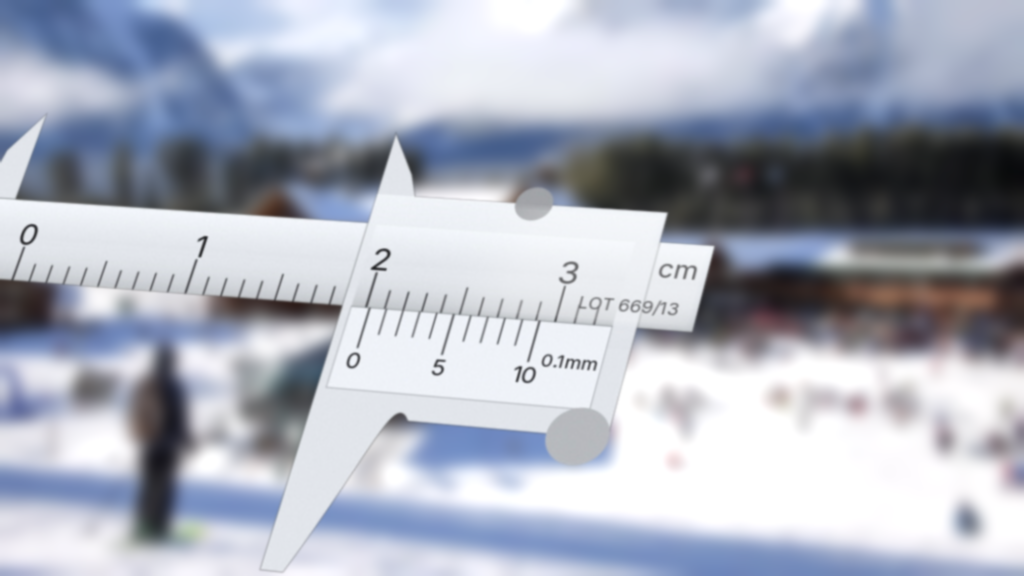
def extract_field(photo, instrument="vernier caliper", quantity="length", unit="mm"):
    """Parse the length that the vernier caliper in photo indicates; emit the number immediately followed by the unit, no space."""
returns 20.2mm
